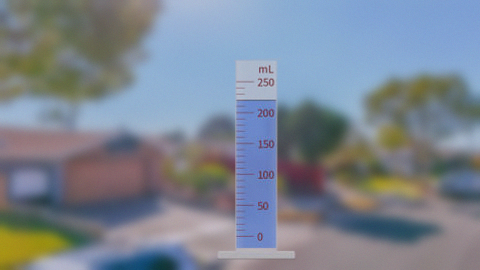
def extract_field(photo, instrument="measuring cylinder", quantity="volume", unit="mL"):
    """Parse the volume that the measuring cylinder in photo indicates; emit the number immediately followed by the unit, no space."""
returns 220mL
